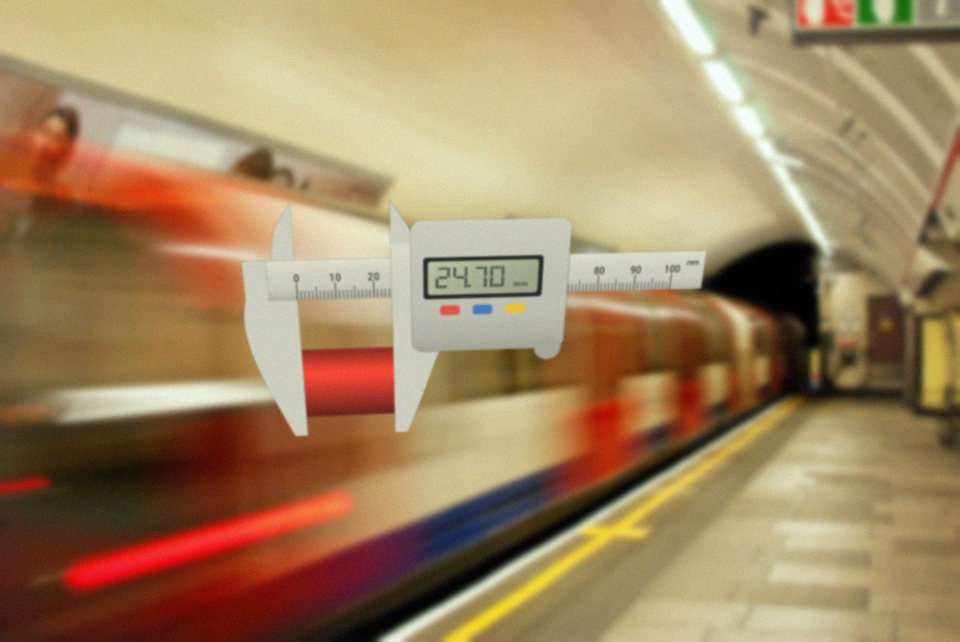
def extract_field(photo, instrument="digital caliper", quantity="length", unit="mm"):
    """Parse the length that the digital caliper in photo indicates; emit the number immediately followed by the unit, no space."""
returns 24.70mm
